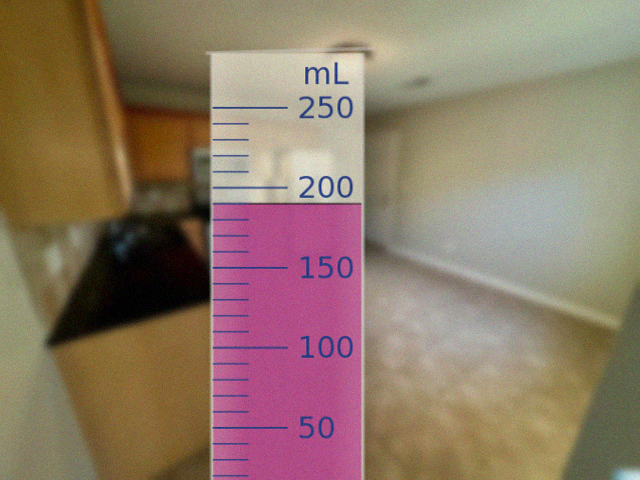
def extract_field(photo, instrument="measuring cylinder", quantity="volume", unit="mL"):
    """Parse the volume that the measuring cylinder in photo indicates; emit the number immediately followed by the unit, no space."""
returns 190mL
